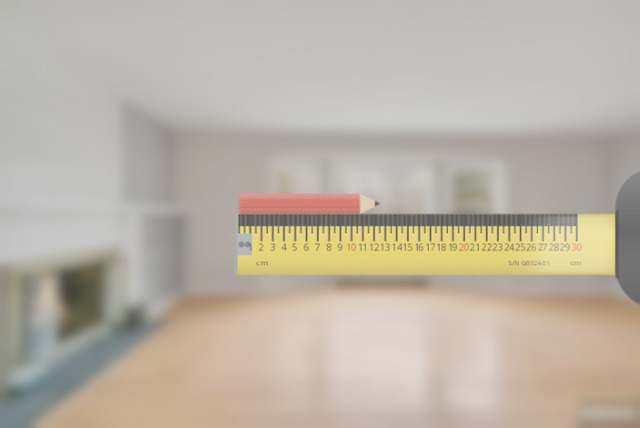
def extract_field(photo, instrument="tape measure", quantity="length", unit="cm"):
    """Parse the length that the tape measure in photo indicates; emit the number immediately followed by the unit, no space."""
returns 12.5cm
